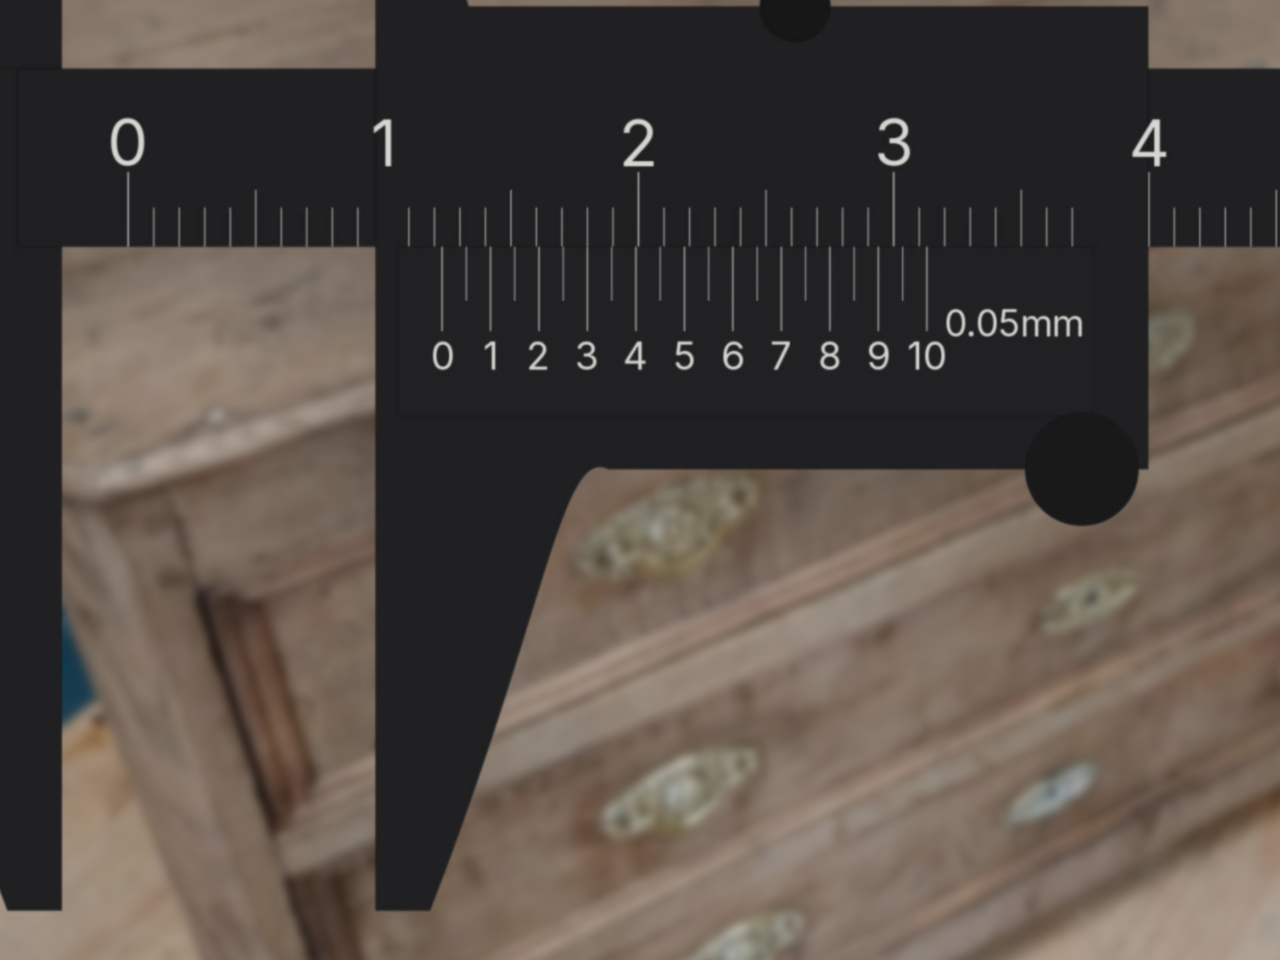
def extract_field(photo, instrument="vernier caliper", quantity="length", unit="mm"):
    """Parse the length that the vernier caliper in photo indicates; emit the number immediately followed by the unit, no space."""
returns 12.3mm
